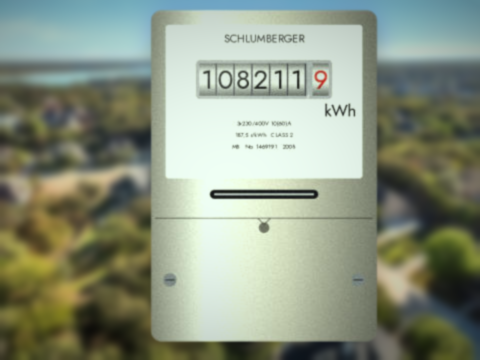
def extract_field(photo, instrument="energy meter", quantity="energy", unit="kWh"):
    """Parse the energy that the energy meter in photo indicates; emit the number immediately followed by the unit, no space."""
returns 108211.9kWh
